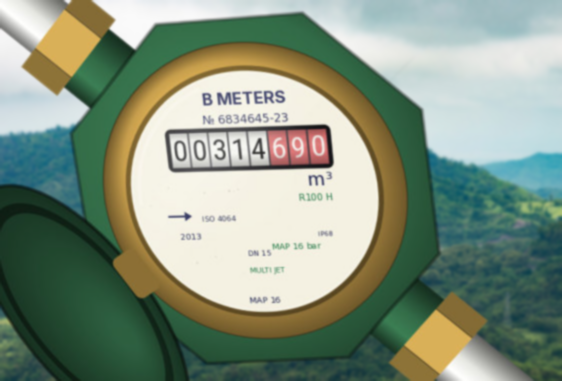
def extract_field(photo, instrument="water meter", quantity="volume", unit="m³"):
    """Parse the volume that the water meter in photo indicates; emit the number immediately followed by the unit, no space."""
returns 314.690m³
